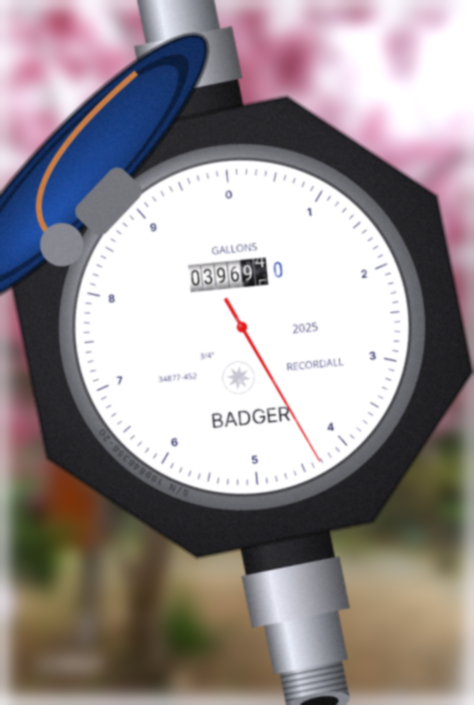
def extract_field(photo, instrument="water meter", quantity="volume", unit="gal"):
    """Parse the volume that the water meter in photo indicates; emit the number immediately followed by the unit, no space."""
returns 396944.3gal
